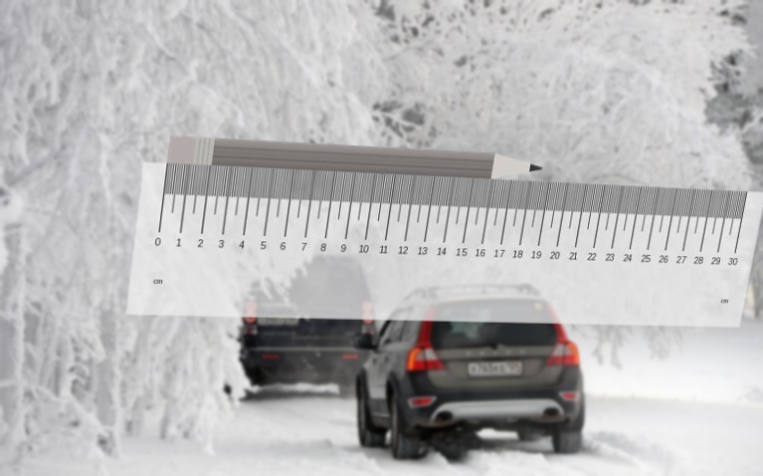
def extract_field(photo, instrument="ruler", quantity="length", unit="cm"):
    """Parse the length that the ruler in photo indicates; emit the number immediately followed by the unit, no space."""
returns 18.5cm
